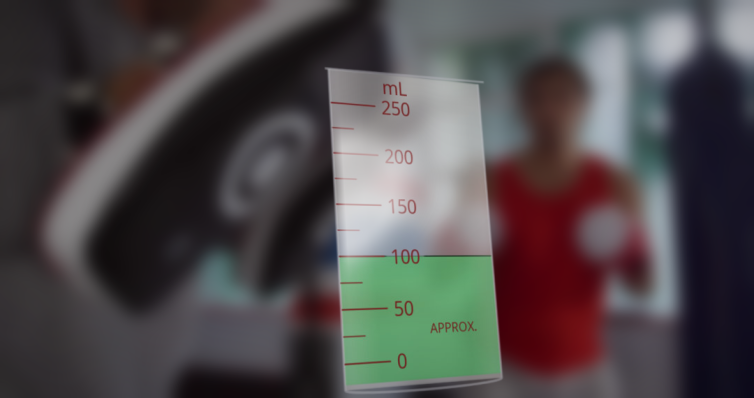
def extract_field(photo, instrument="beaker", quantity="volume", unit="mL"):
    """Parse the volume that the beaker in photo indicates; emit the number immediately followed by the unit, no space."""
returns 100mL
